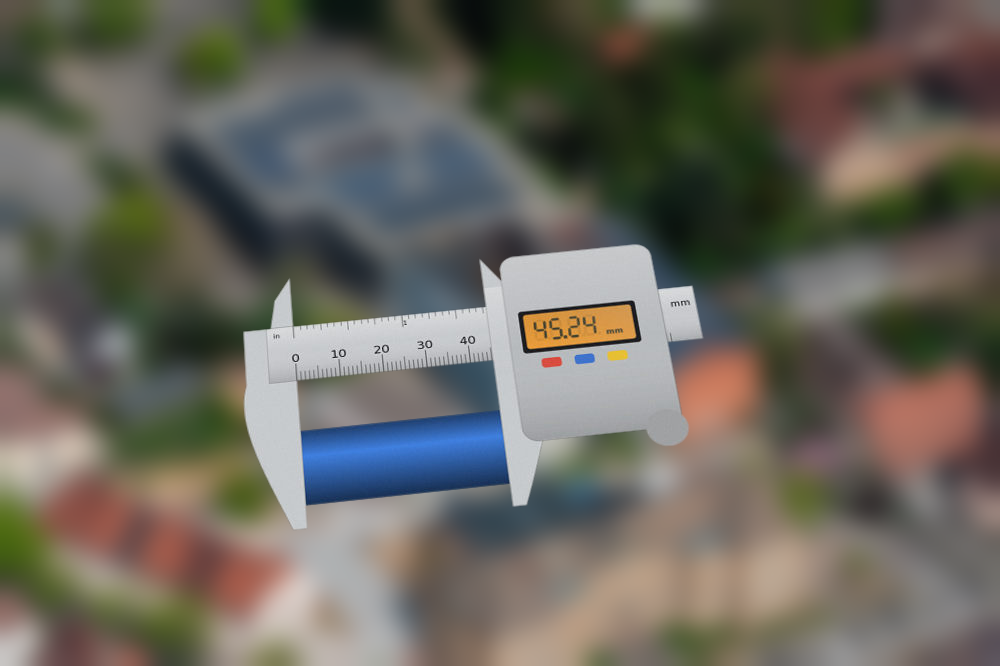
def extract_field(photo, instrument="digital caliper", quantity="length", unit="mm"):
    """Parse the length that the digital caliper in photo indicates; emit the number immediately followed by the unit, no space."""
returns 45.24mm
